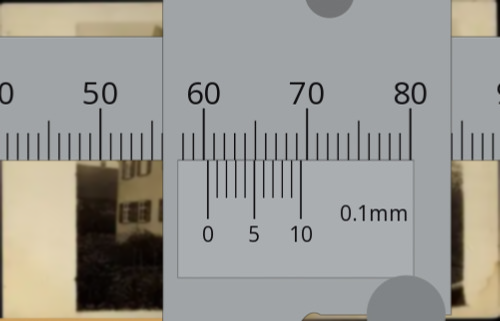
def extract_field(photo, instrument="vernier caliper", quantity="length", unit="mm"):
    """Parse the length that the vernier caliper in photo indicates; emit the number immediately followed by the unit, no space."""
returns 60.4mm
